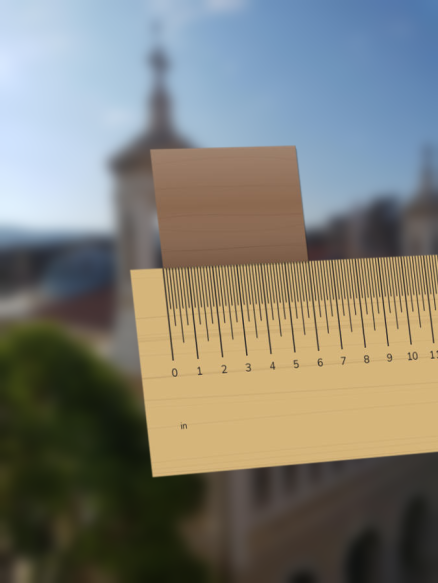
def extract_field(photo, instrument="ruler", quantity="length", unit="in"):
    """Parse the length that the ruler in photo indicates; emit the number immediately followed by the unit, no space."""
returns 6in
